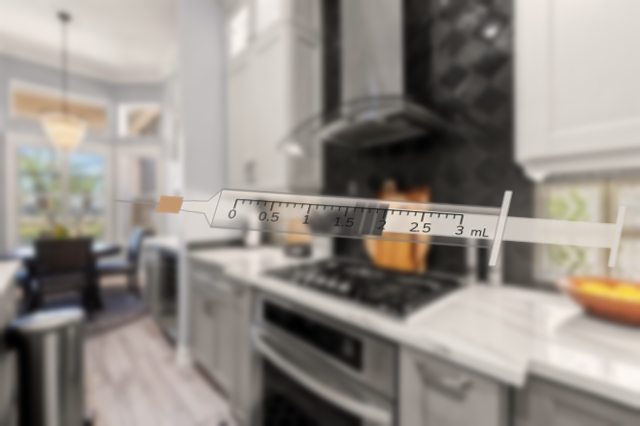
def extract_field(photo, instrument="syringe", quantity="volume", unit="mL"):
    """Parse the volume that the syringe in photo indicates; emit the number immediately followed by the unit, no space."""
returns 1.6mL
